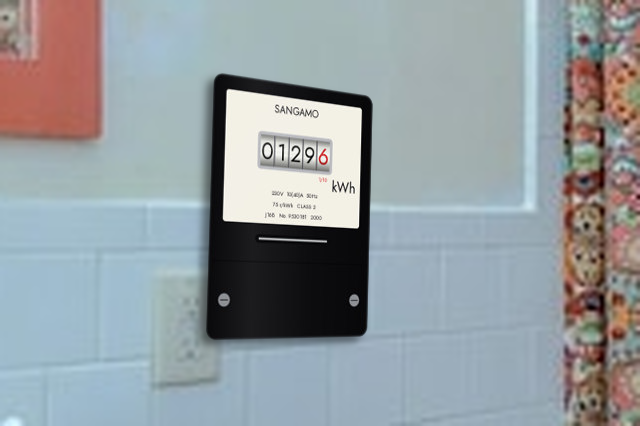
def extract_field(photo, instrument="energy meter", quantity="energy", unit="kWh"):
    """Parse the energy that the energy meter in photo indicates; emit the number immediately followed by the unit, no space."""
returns 129.6kWh
